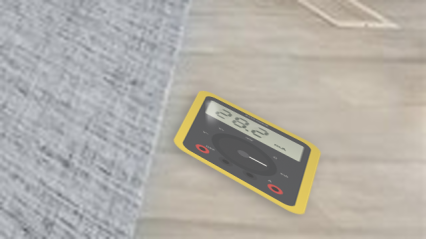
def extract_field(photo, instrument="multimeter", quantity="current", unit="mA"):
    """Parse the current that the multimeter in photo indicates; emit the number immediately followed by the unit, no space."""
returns 28.2mA
